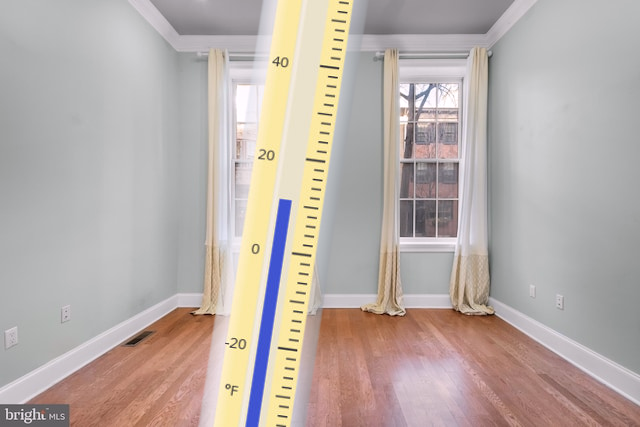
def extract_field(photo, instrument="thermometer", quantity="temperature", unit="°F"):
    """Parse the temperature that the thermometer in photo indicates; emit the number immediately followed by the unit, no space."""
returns 11°F
